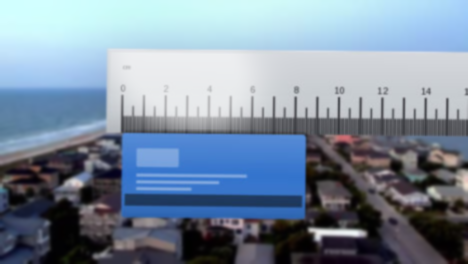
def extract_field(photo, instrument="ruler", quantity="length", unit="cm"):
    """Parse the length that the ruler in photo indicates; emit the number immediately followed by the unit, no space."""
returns 8.5cm
